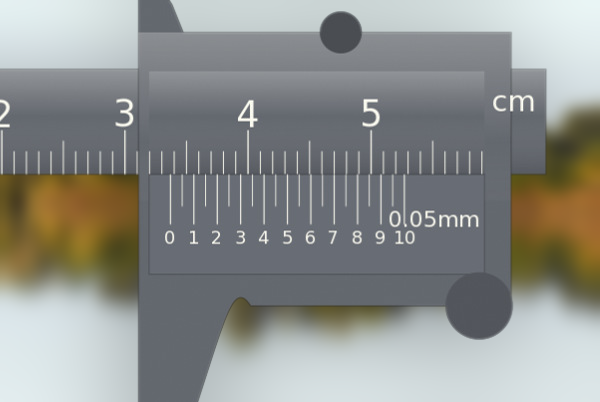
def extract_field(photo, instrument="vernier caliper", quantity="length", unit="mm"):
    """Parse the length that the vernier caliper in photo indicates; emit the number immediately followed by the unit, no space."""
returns 33.7mm
